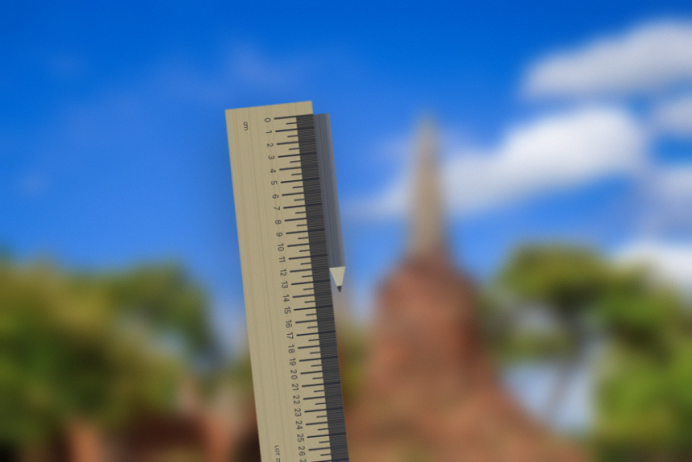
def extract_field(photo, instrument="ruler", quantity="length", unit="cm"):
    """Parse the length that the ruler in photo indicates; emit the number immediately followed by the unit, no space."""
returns 14cm
